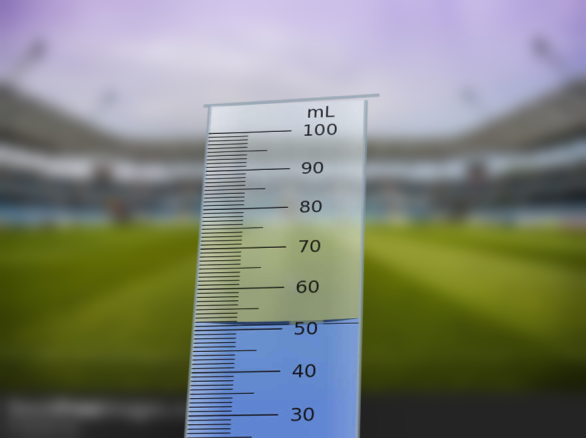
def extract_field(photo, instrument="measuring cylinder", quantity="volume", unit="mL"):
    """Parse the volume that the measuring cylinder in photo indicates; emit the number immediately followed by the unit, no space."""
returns 51mL
